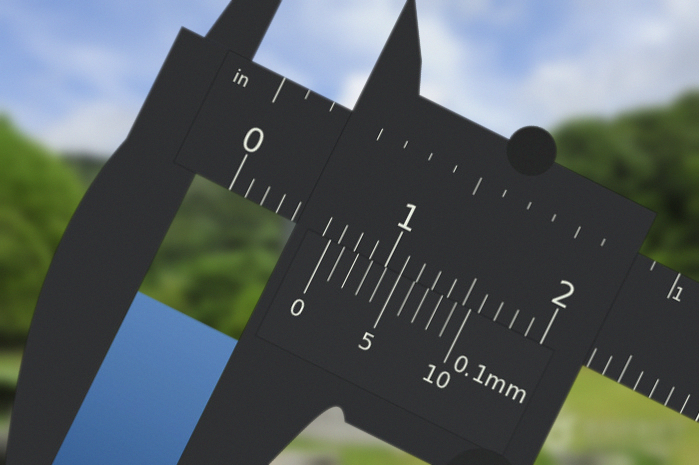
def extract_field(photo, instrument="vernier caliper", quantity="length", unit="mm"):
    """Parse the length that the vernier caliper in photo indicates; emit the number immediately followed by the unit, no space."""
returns 6.5mm
